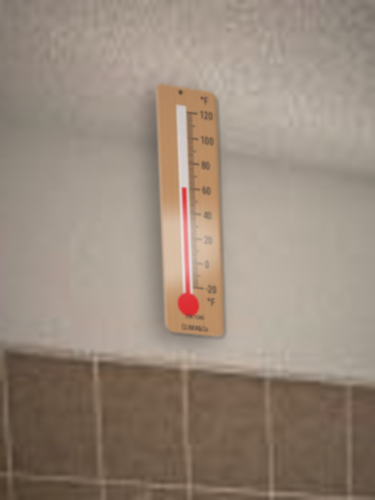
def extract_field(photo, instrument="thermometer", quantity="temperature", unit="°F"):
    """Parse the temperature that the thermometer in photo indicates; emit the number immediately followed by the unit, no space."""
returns 60°F
